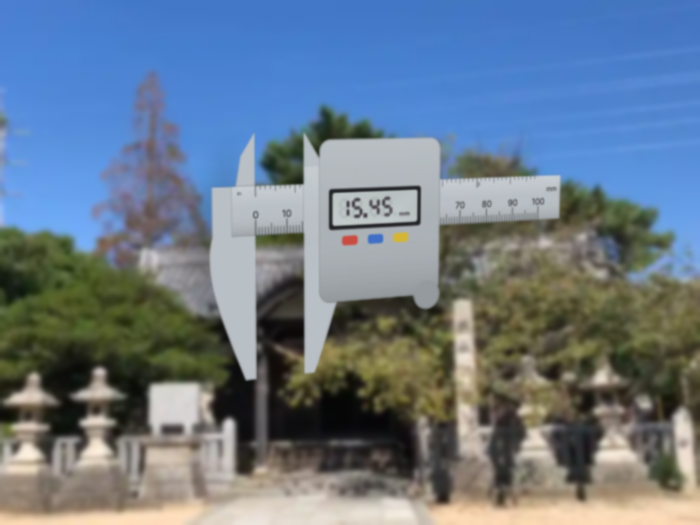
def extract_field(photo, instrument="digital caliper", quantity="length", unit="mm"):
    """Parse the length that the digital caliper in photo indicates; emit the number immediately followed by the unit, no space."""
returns 15.45mm
